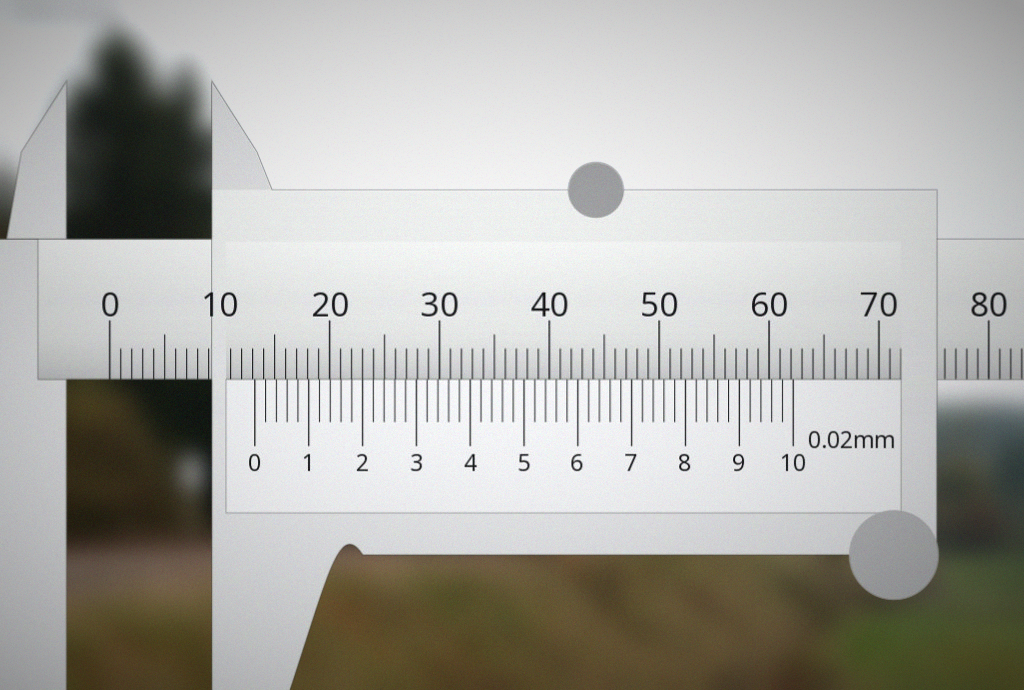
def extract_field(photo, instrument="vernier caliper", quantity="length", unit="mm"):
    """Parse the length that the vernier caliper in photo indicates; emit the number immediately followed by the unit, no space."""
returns 13.2mm
